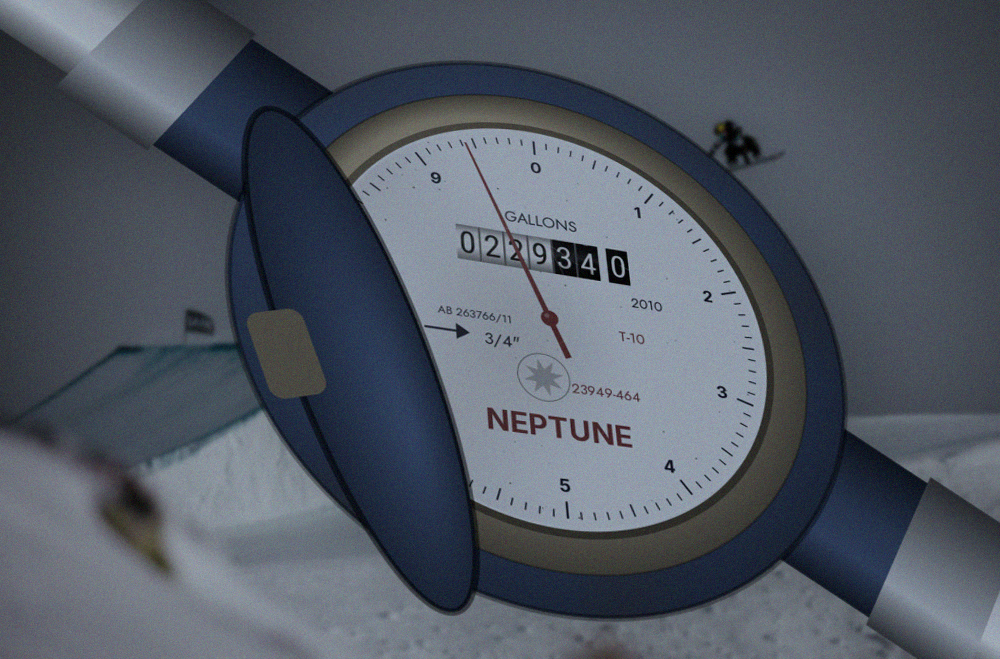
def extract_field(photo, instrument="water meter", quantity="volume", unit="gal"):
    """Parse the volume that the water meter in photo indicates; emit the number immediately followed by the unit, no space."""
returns 229339.4gal
